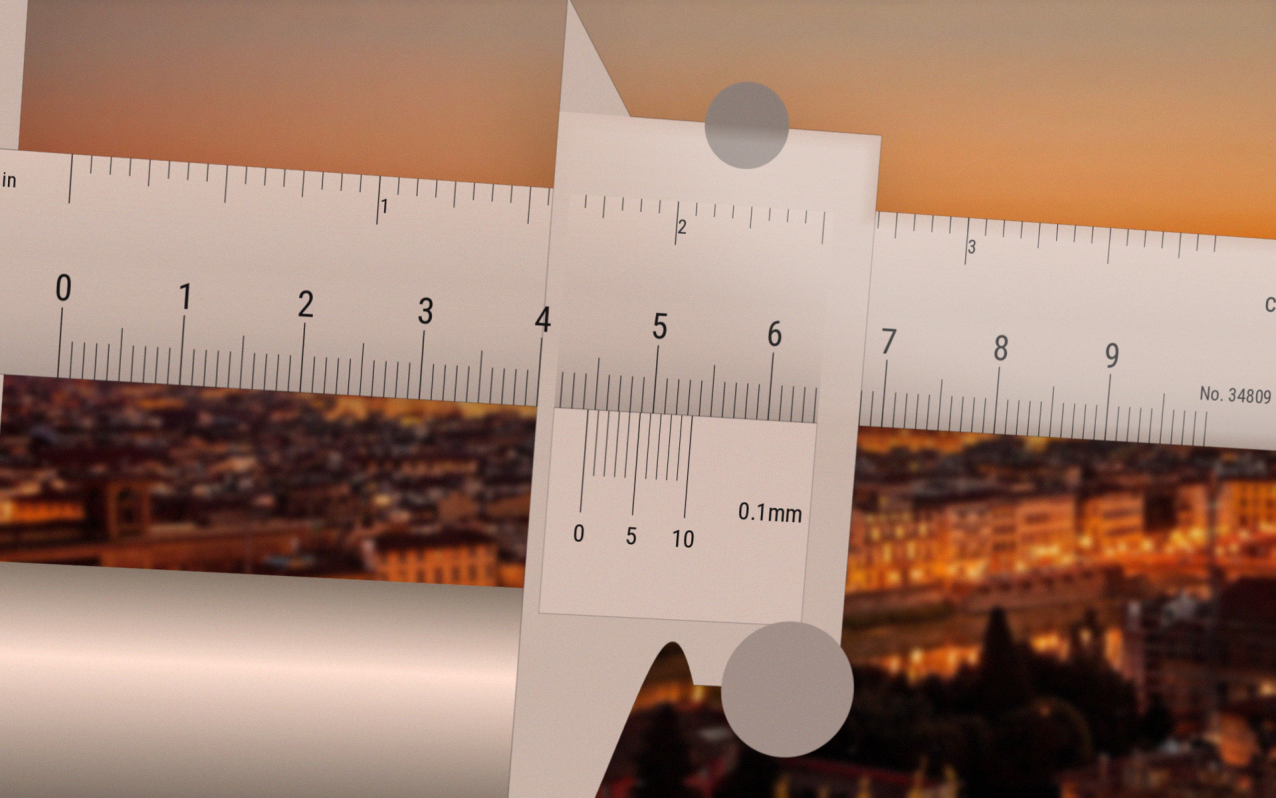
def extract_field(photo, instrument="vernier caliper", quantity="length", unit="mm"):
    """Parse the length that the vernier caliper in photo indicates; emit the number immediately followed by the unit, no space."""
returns 44.4mm
